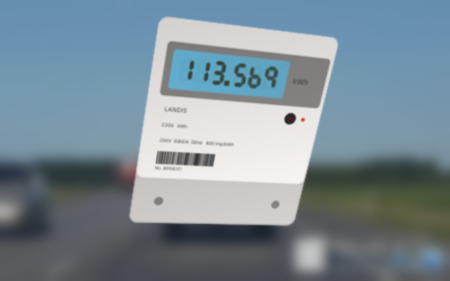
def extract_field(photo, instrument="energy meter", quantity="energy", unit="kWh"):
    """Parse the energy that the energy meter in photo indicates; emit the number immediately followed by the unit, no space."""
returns 113.569kWh
